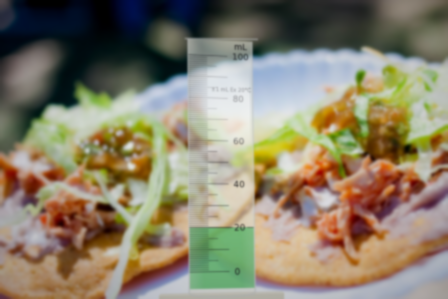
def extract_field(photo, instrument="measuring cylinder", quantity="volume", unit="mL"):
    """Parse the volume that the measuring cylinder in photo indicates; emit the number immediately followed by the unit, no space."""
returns 20mL
